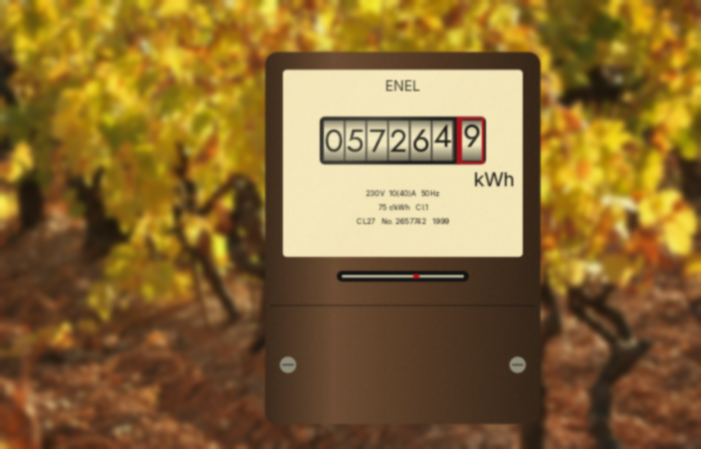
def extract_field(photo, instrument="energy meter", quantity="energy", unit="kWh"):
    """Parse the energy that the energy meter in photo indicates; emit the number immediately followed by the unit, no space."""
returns 57264.9kWh
